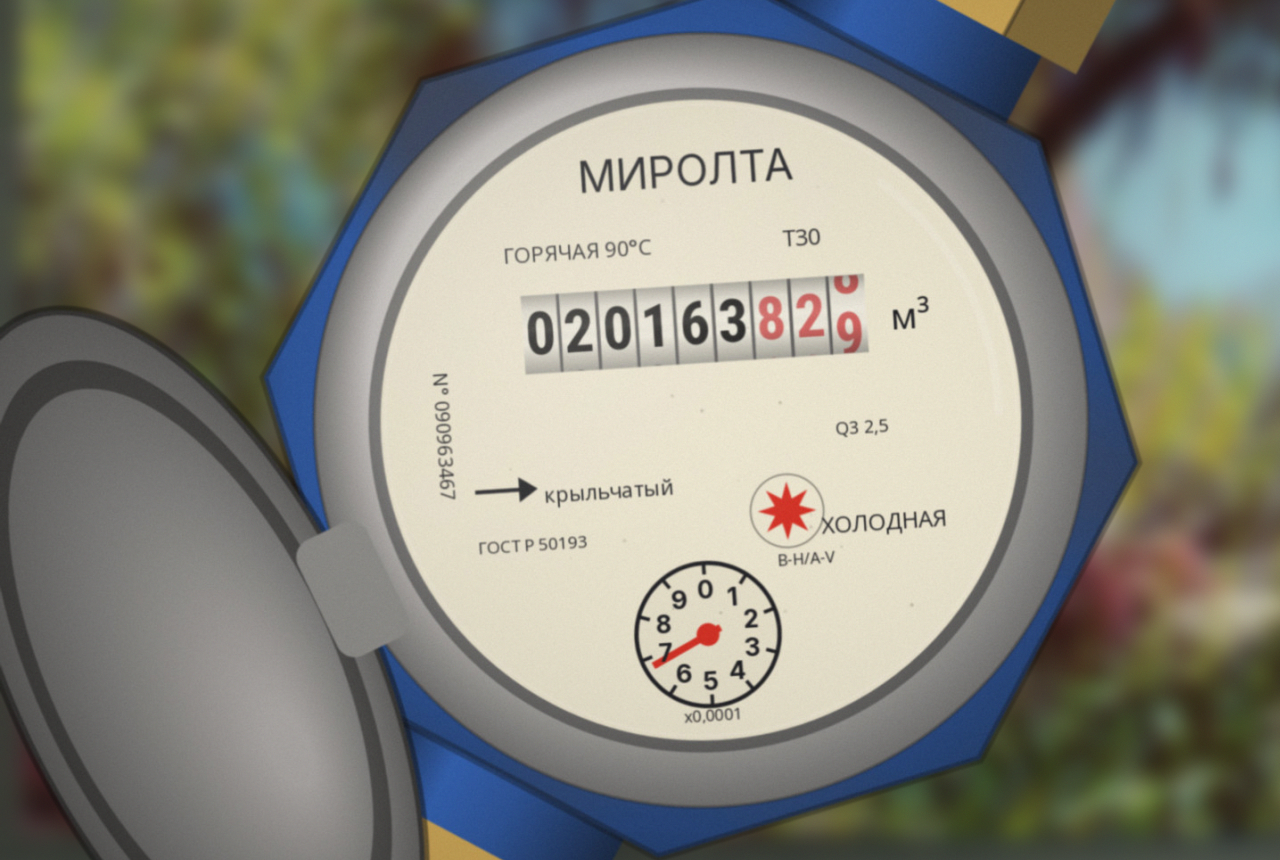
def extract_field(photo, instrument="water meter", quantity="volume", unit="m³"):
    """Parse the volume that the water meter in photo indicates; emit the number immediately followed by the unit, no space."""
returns 20163.8286m³
